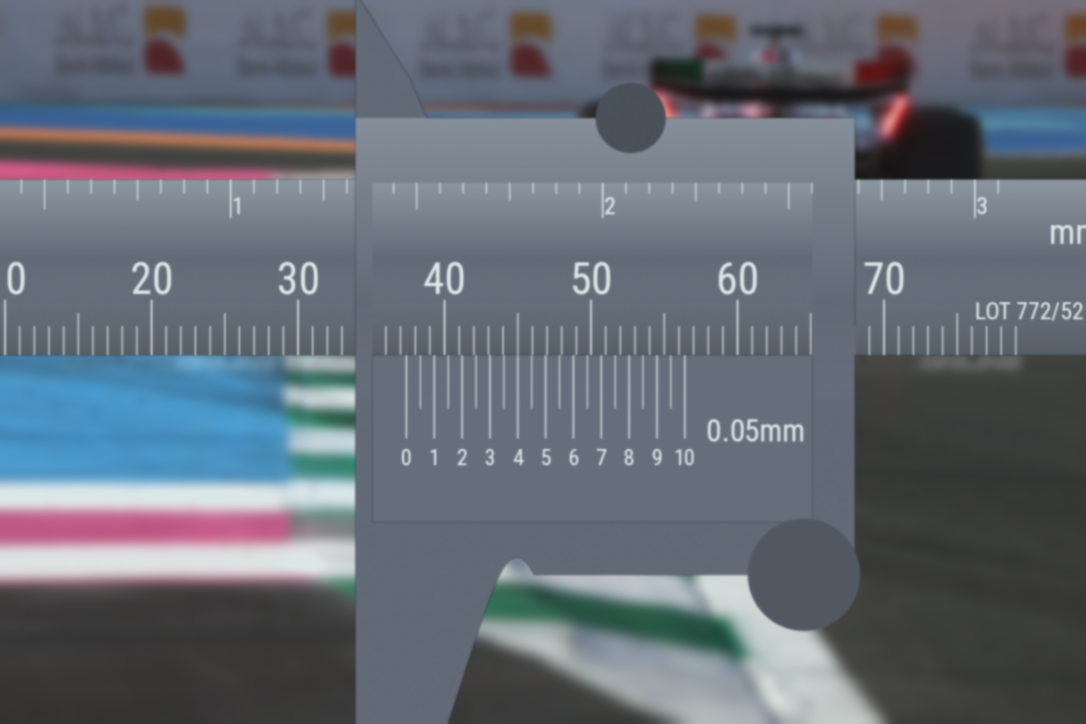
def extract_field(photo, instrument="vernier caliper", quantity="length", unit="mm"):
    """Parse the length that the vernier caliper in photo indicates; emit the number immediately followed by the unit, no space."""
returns 37.4mm
